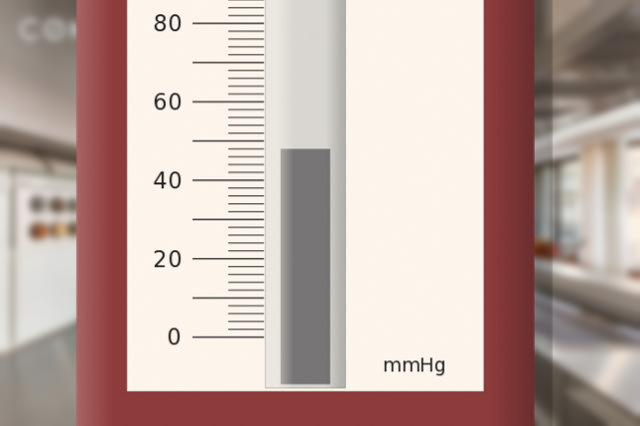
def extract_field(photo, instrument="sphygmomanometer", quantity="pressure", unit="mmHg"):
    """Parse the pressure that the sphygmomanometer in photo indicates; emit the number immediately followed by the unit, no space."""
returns 48mmHg
